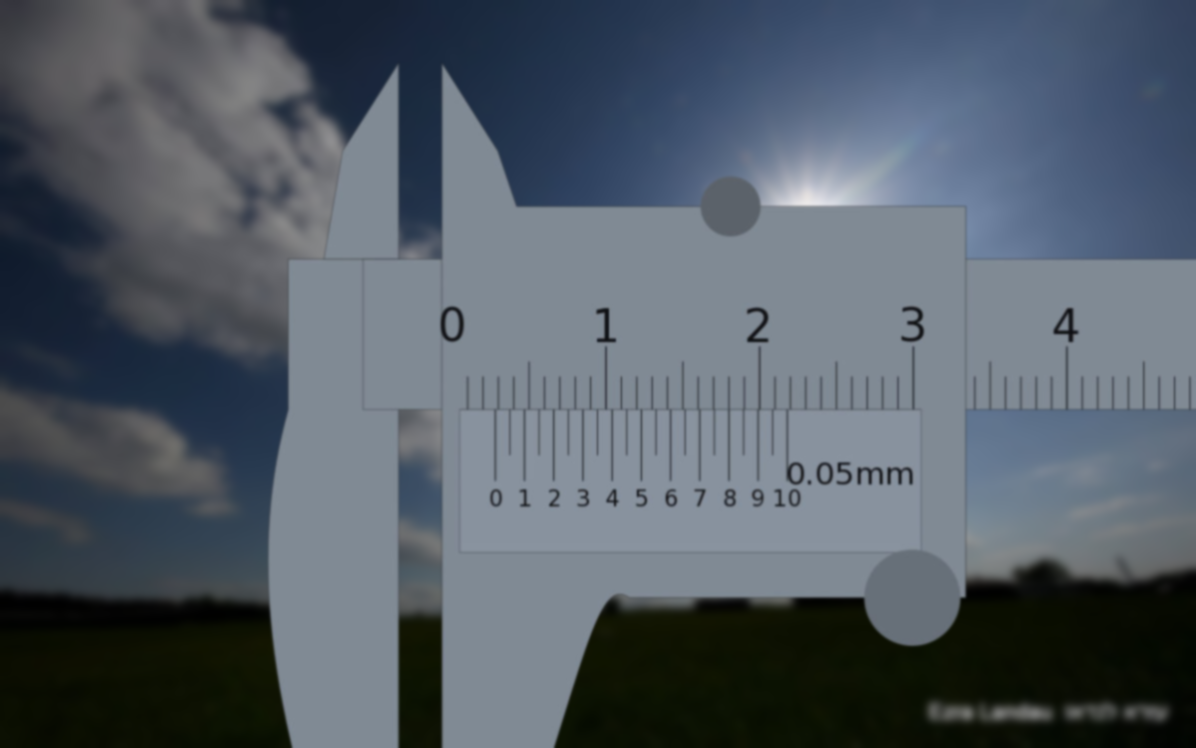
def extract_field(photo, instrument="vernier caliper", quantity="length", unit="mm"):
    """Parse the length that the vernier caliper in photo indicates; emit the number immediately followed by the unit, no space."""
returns 2.8mm
